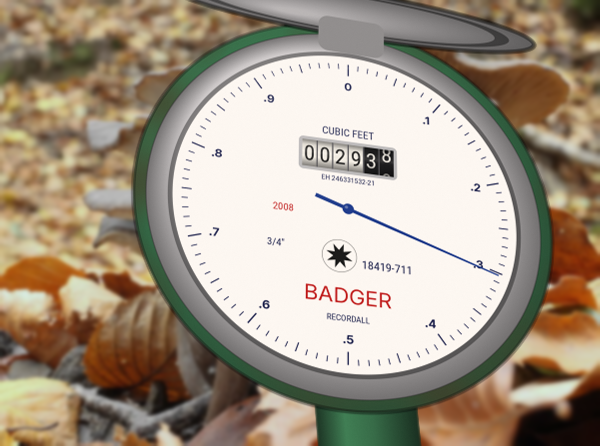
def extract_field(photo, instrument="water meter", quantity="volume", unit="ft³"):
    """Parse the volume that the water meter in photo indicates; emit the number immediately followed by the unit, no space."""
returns 2938.30ft³
